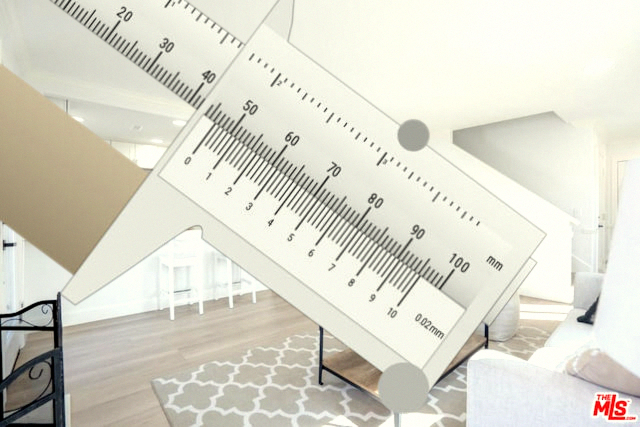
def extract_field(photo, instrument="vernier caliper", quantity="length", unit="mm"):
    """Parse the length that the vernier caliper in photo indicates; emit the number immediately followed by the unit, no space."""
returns 46.5mm
